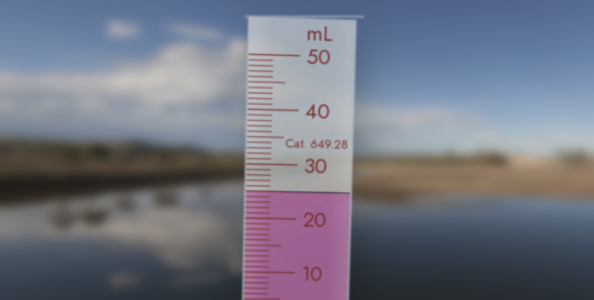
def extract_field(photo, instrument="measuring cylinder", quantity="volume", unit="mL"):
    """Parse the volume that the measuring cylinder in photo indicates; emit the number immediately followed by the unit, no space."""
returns 25mL
